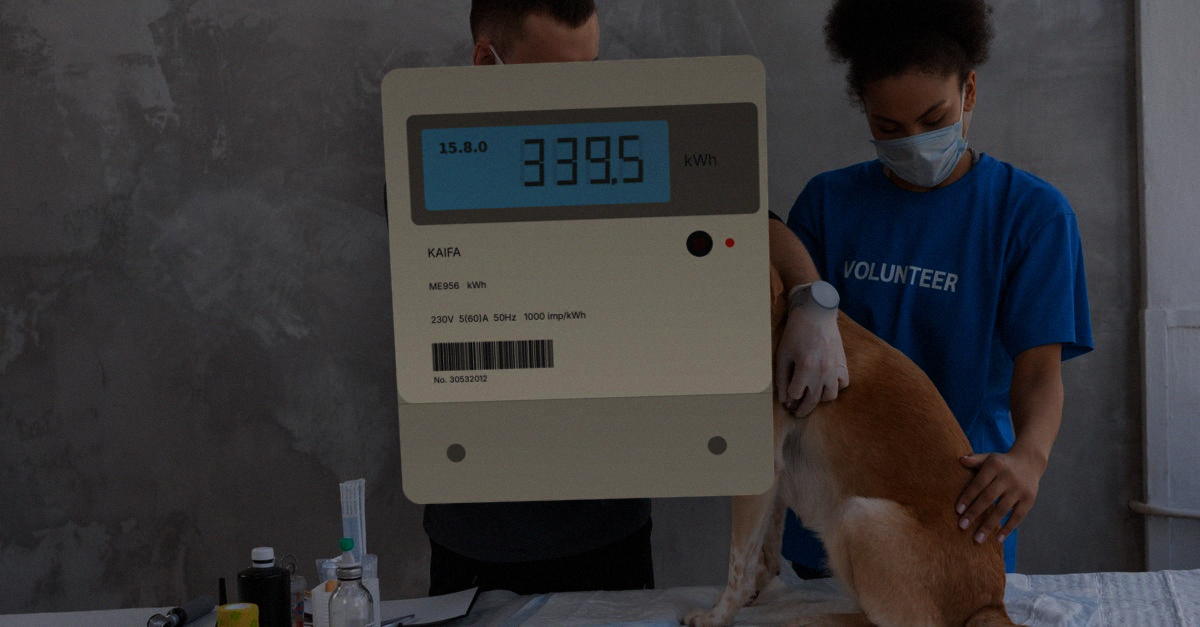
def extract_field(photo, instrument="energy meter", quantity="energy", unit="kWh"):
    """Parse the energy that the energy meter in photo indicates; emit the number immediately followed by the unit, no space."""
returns 339.5kWh
